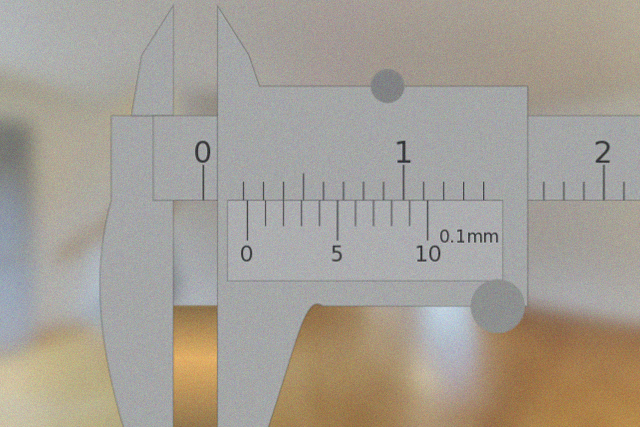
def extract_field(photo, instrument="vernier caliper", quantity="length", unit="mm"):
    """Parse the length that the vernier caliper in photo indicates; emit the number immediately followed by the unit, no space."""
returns 2.2mm
